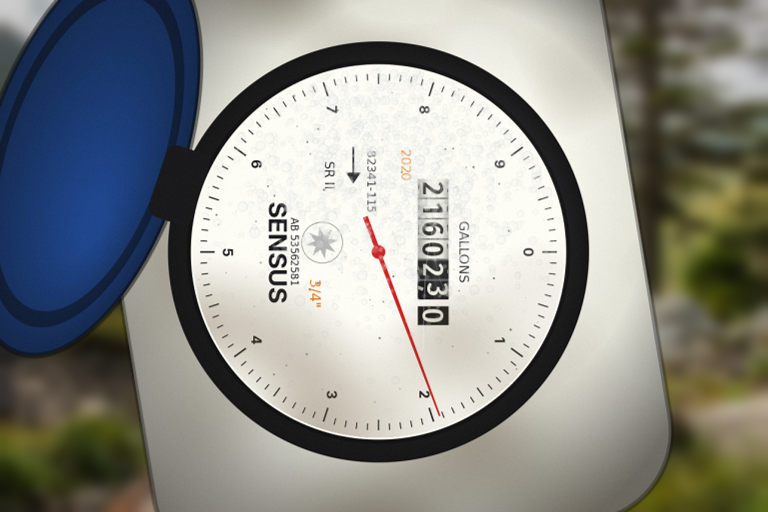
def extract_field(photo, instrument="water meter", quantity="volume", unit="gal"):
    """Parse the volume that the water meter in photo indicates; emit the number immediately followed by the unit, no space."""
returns 2160231.9gal
